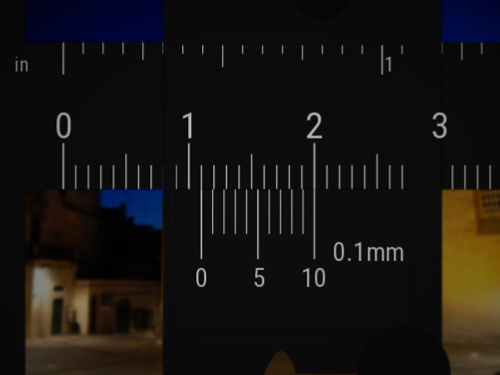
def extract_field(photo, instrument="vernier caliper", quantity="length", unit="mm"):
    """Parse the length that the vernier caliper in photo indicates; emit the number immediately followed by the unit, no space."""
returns 11.0mm
